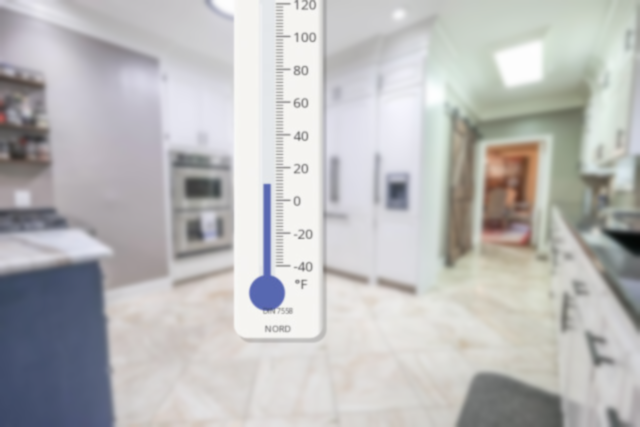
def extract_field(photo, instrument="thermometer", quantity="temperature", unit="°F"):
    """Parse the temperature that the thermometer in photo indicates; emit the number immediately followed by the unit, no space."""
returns 10°F
